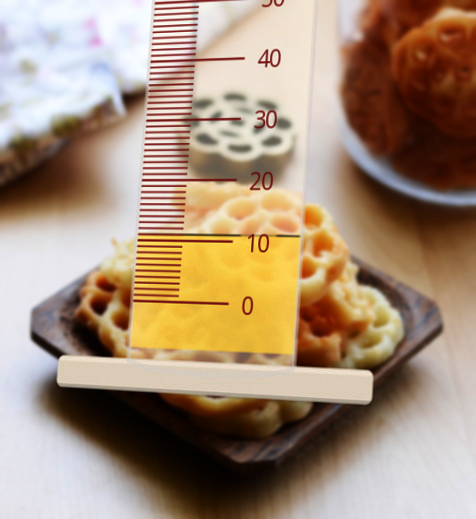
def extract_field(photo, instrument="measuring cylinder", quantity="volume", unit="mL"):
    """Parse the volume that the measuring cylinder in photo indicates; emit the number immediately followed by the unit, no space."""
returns 11mL
